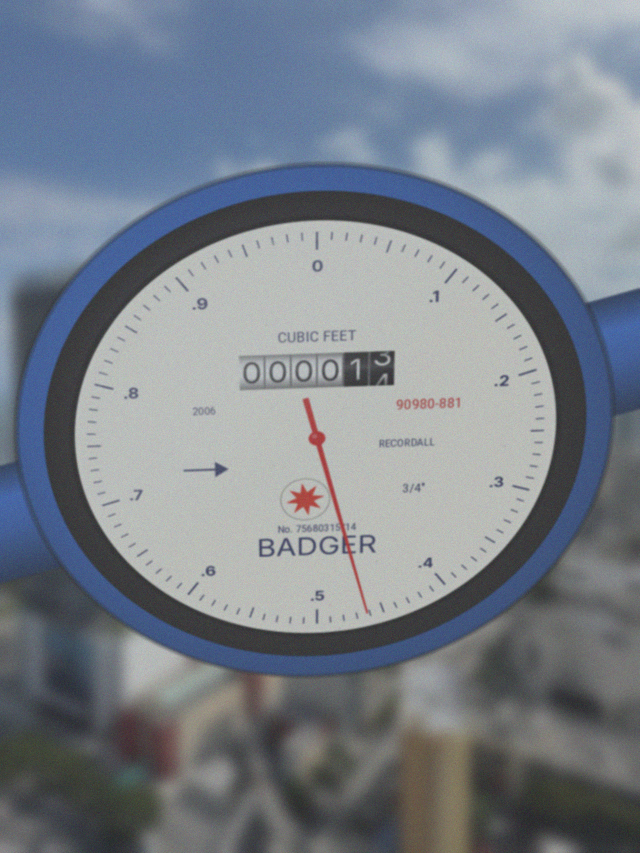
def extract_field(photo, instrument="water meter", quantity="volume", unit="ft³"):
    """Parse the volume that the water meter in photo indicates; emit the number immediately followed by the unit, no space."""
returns 13.46ft³
